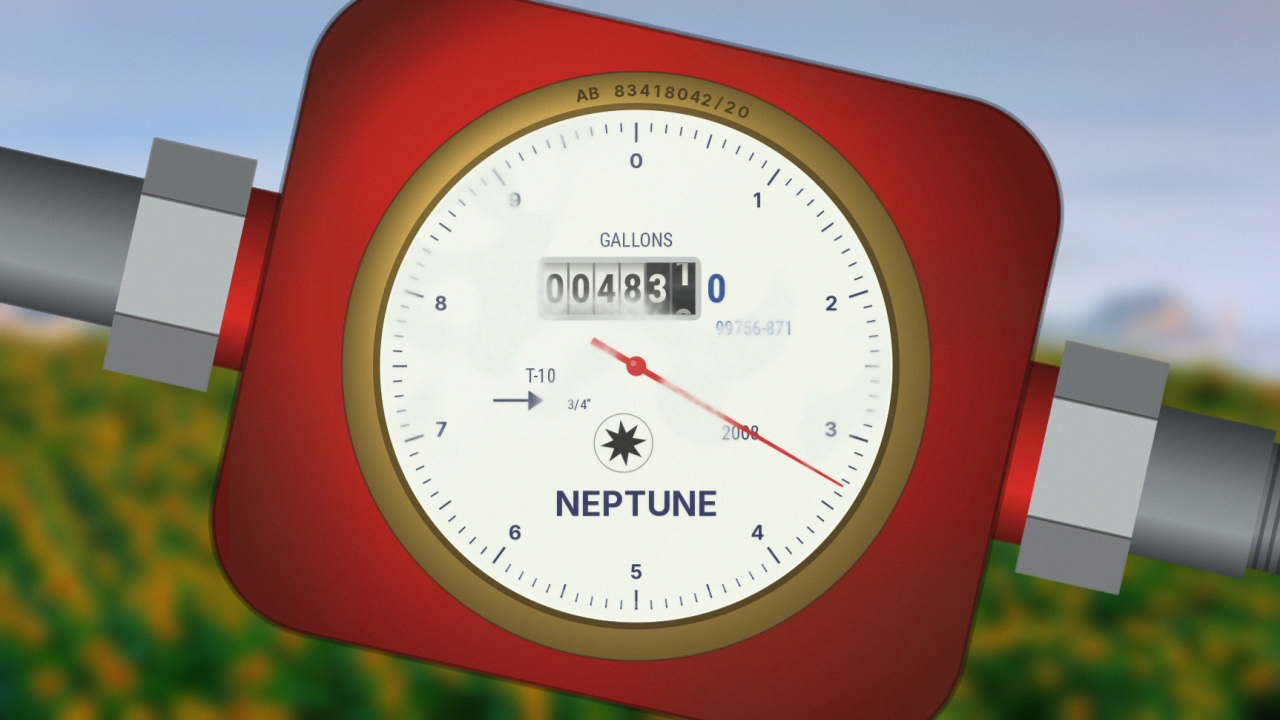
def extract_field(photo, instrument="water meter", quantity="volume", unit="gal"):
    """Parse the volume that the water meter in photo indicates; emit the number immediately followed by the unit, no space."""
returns 48313.3gal
